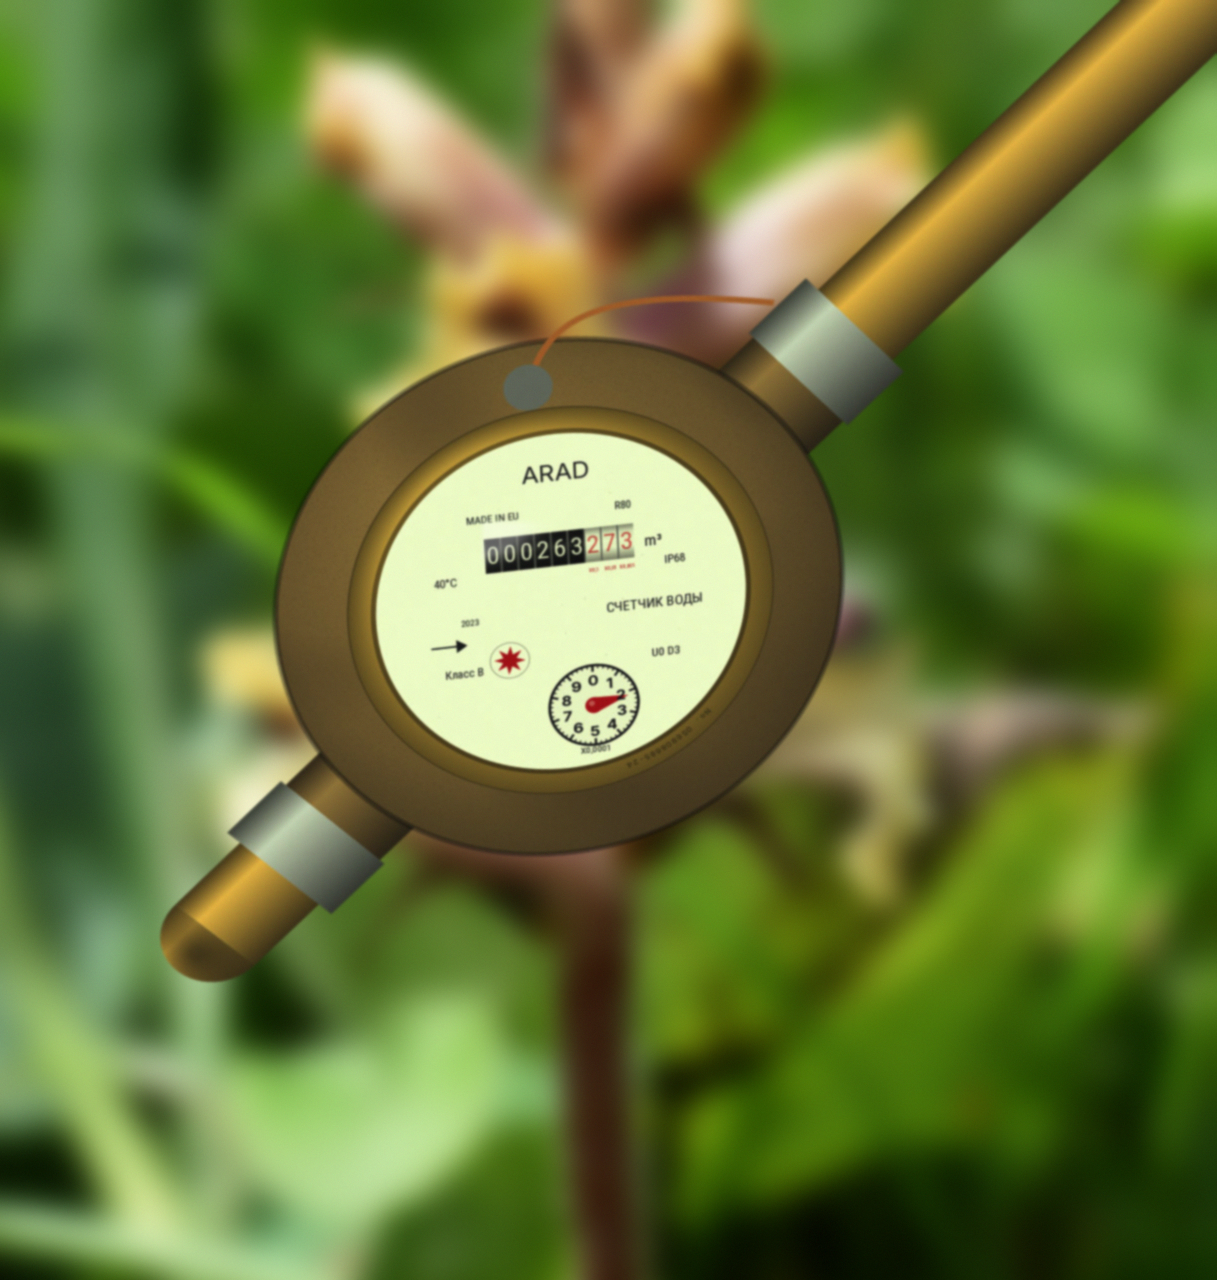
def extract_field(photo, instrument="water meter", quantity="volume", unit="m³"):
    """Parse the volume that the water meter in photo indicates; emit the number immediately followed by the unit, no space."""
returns 263.2732m³
